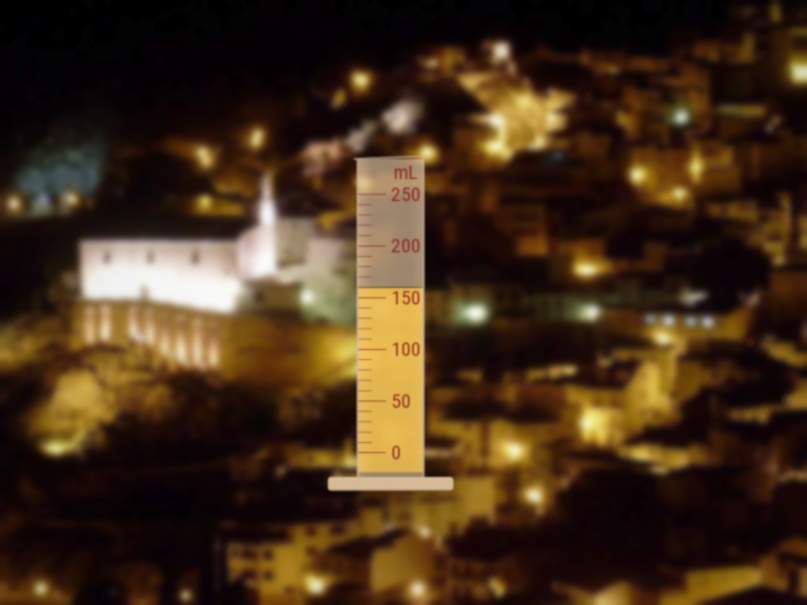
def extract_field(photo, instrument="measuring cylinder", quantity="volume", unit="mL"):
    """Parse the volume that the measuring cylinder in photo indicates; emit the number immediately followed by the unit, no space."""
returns 160mL
